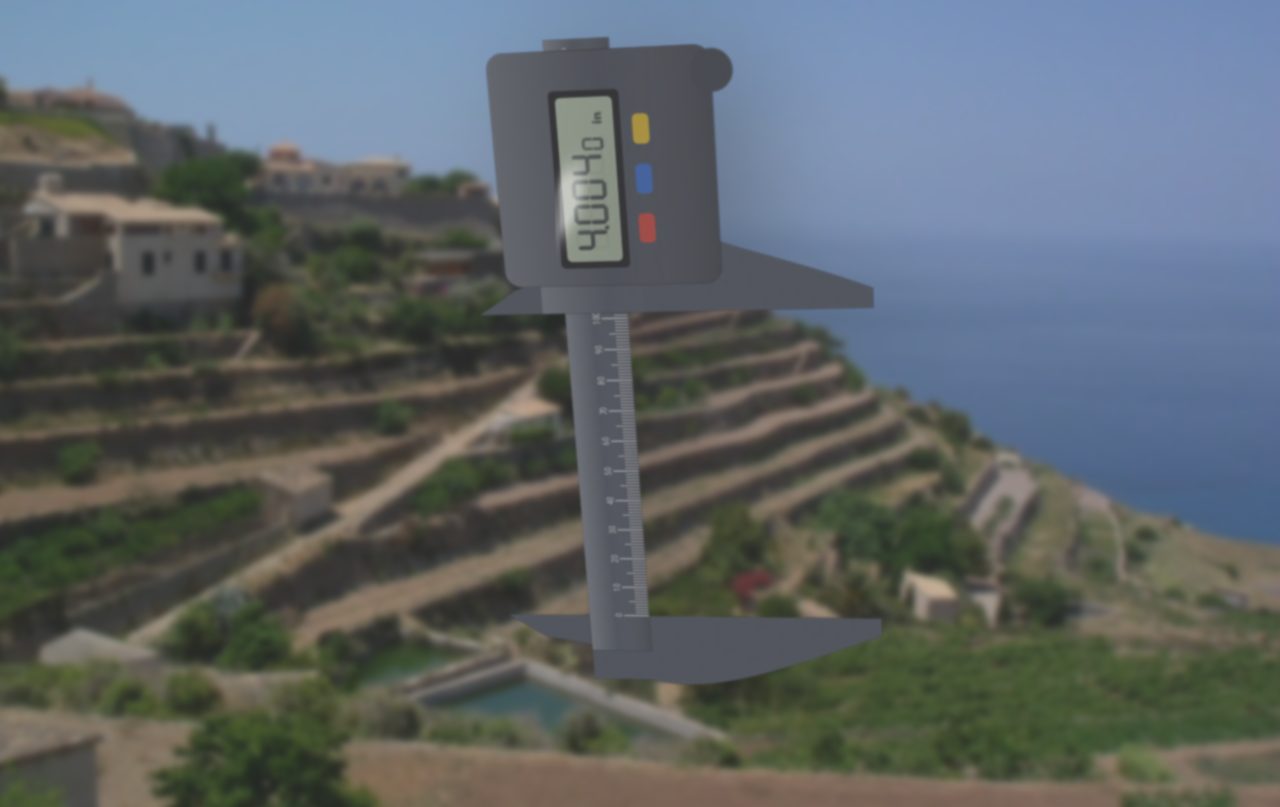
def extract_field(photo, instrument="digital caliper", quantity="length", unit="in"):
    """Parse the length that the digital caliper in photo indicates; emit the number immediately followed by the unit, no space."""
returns 4.0040in
